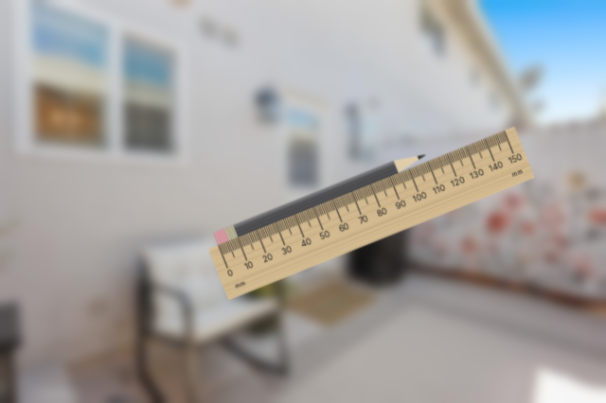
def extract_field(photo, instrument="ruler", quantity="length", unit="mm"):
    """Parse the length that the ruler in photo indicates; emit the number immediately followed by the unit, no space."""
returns 110mm
